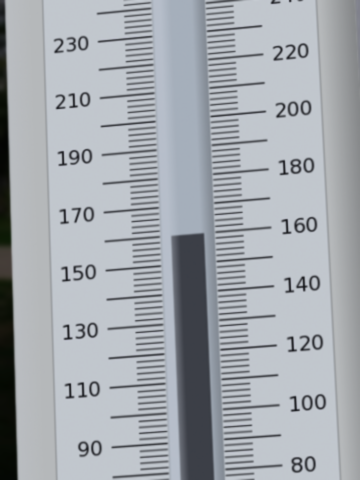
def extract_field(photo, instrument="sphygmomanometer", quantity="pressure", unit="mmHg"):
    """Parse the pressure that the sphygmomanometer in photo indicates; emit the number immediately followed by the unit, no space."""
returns 160mmHg
